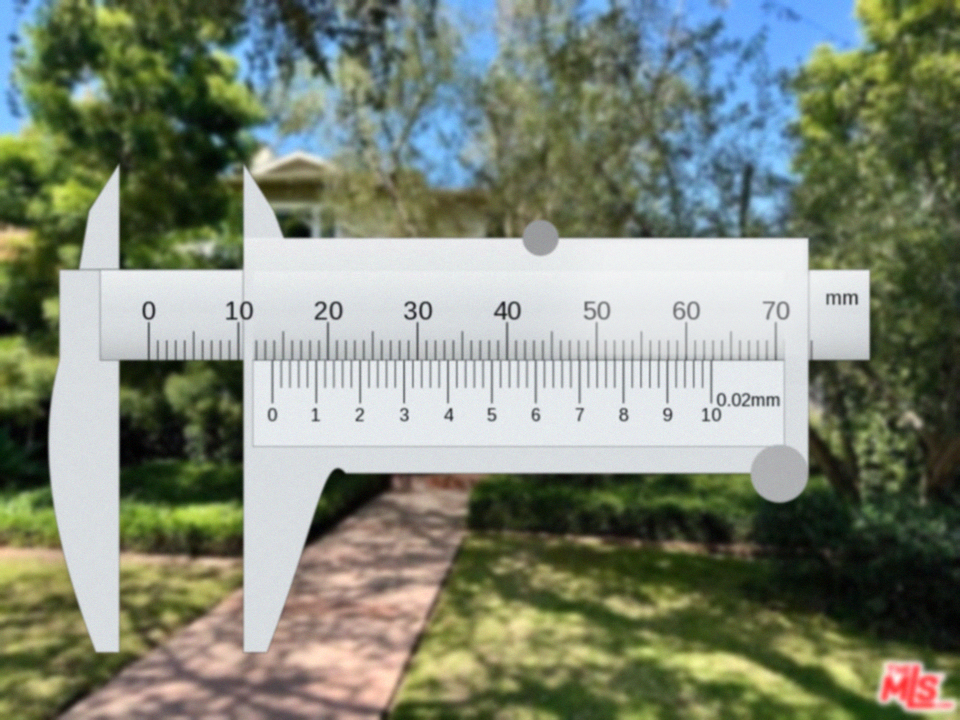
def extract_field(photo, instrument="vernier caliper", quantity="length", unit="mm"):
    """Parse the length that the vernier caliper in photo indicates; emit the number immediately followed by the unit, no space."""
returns 13.8mm
